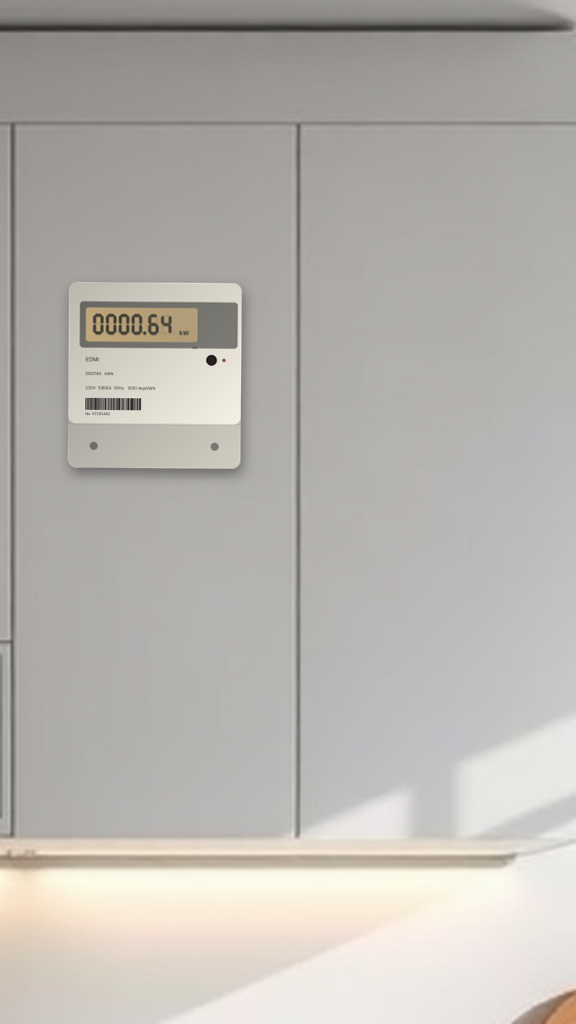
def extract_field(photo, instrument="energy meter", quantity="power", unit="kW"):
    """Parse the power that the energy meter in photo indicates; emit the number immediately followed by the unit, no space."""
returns 0.64kW
